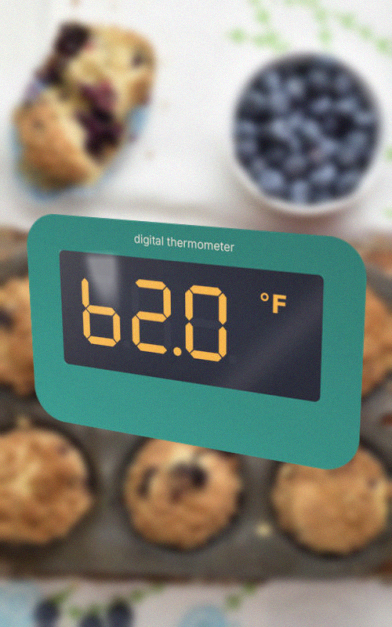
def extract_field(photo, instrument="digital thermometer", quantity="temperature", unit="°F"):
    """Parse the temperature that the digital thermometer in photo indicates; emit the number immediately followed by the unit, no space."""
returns 62.0°F
